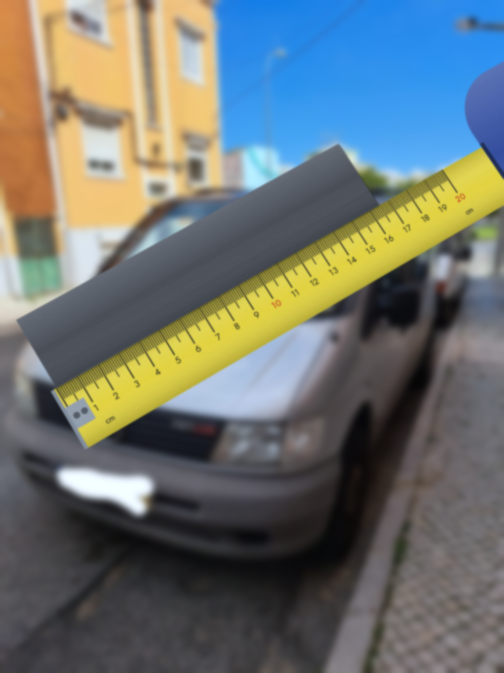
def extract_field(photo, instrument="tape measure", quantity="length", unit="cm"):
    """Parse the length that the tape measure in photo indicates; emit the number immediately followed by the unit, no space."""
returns 16.5cm
